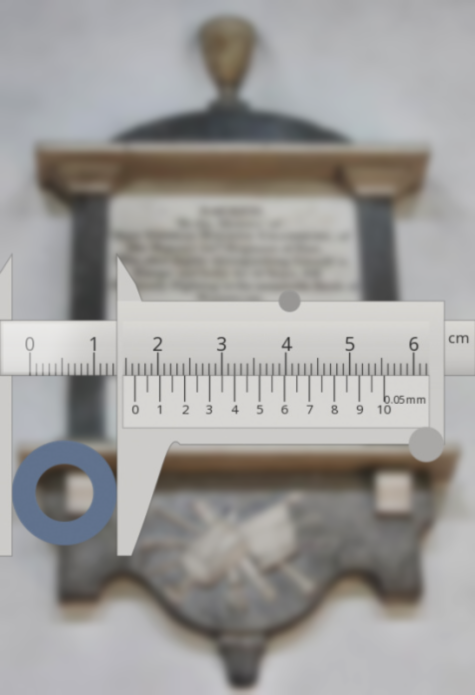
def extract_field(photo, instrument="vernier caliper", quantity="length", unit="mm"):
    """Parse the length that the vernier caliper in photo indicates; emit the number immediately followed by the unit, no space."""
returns 16.4mm
